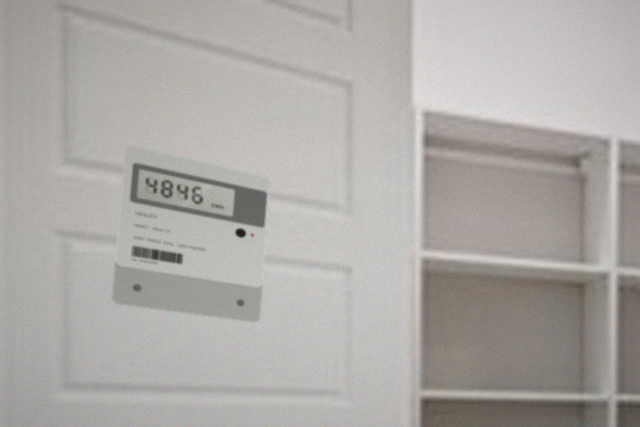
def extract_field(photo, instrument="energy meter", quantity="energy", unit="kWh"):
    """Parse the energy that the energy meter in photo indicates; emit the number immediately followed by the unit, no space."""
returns 4846kWh
